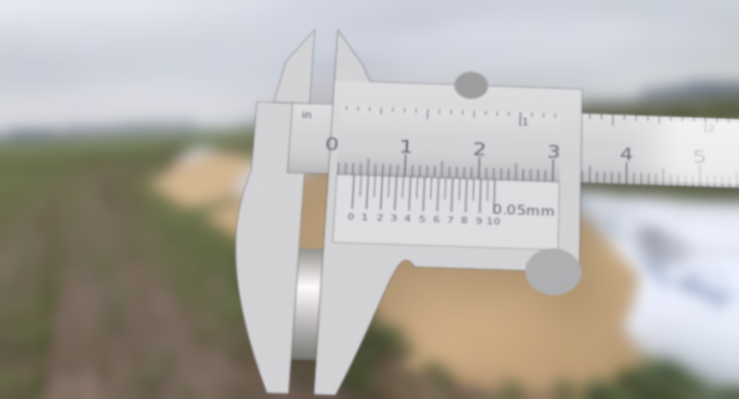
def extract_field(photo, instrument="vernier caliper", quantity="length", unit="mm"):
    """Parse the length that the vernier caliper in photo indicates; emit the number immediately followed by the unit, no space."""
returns 3.2mm
